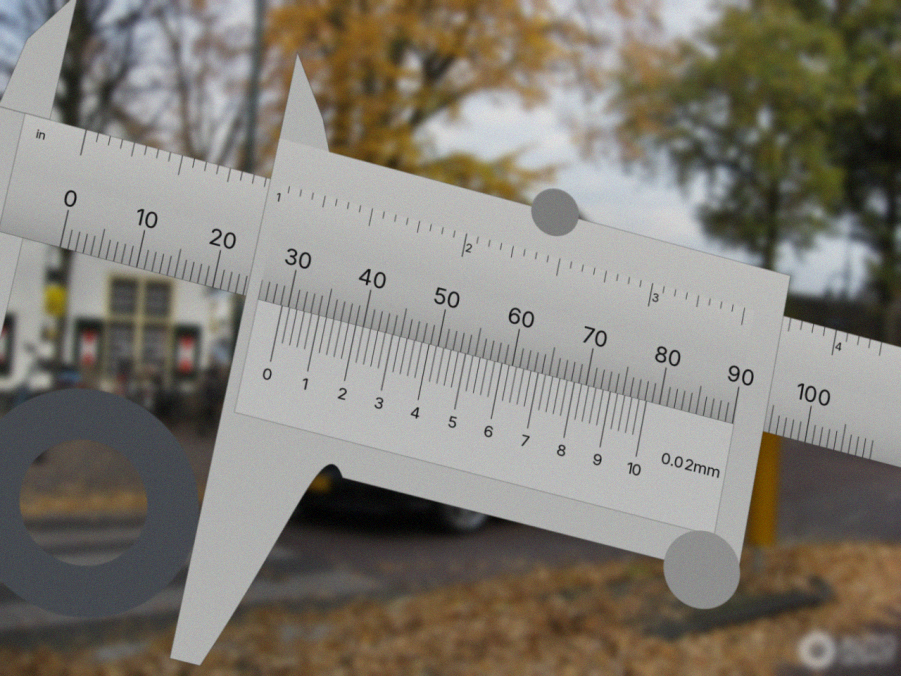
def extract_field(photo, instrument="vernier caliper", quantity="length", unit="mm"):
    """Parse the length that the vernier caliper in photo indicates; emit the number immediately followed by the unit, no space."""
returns 29.2mm
